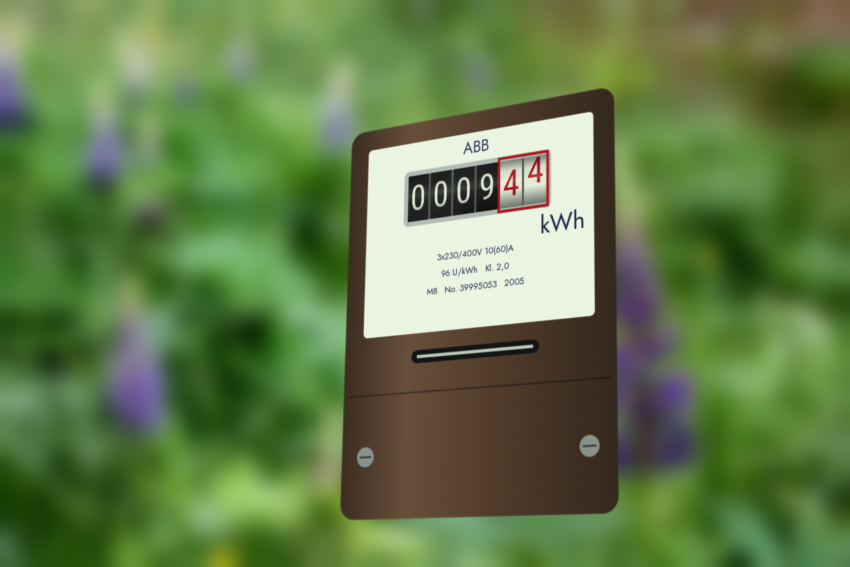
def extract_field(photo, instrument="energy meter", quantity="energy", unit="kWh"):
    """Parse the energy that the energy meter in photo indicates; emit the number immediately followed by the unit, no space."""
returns 9.44kWh
